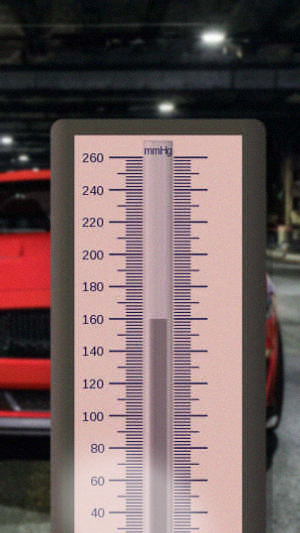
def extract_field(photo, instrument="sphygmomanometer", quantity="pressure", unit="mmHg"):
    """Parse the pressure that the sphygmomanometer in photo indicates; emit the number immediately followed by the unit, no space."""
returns 160mmHg
